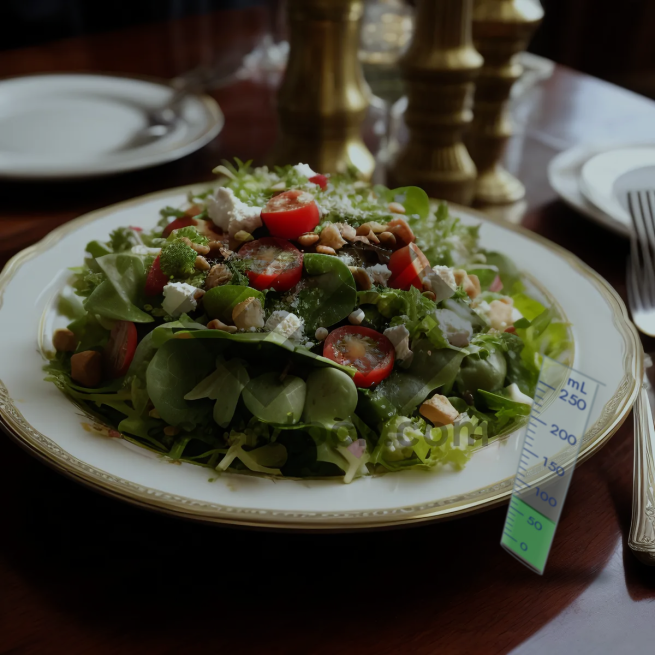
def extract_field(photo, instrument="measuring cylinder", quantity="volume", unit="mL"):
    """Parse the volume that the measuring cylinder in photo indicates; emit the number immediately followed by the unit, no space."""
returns 70mL
